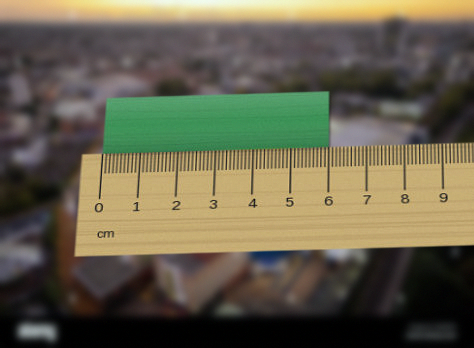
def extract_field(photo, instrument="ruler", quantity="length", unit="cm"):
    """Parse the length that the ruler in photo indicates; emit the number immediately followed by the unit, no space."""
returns 6cm
